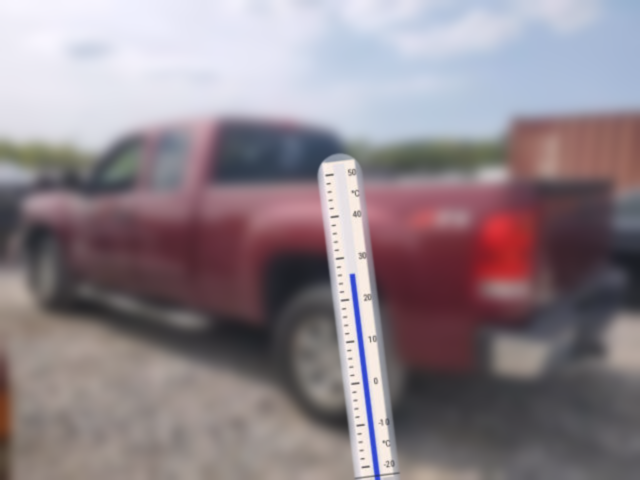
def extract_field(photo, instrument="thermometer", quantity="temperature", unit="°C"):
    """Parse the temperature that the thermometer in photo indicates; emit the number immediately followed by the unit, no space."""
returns 26°C
